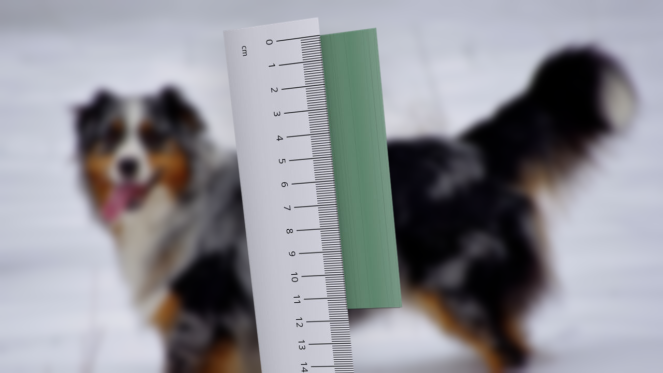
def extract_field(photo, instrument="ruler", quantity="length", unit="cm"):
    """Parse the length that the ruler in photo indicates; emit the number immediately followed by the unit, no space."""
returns 11.5cm
